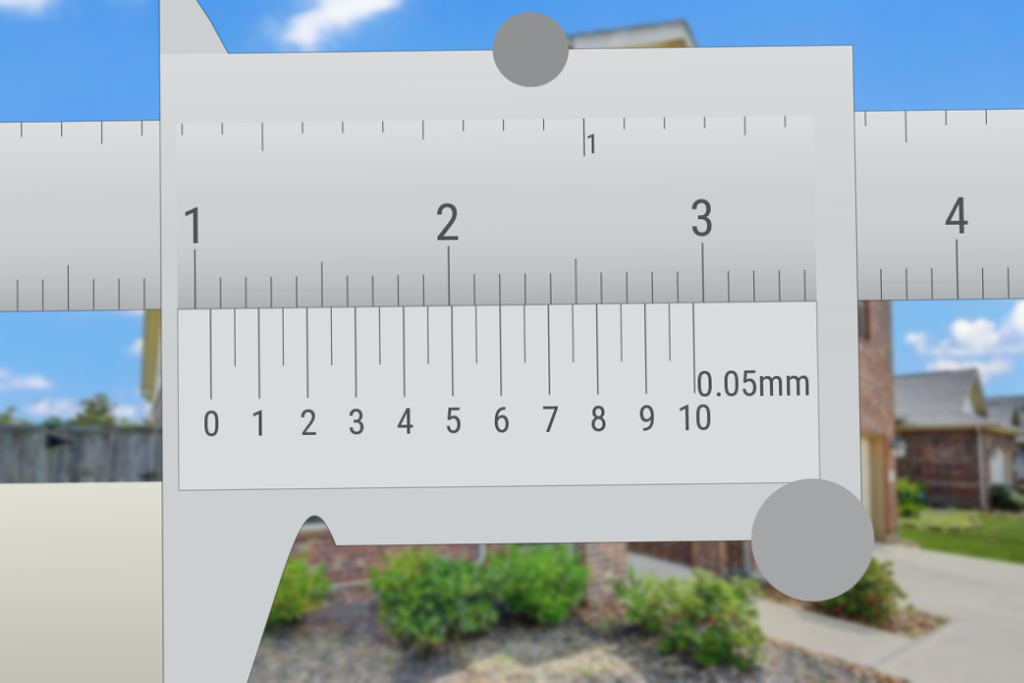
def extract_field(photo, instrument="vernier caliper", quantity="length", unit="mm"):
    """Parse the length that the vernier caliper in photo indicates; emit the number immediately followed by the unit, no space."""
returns 10.60mm
